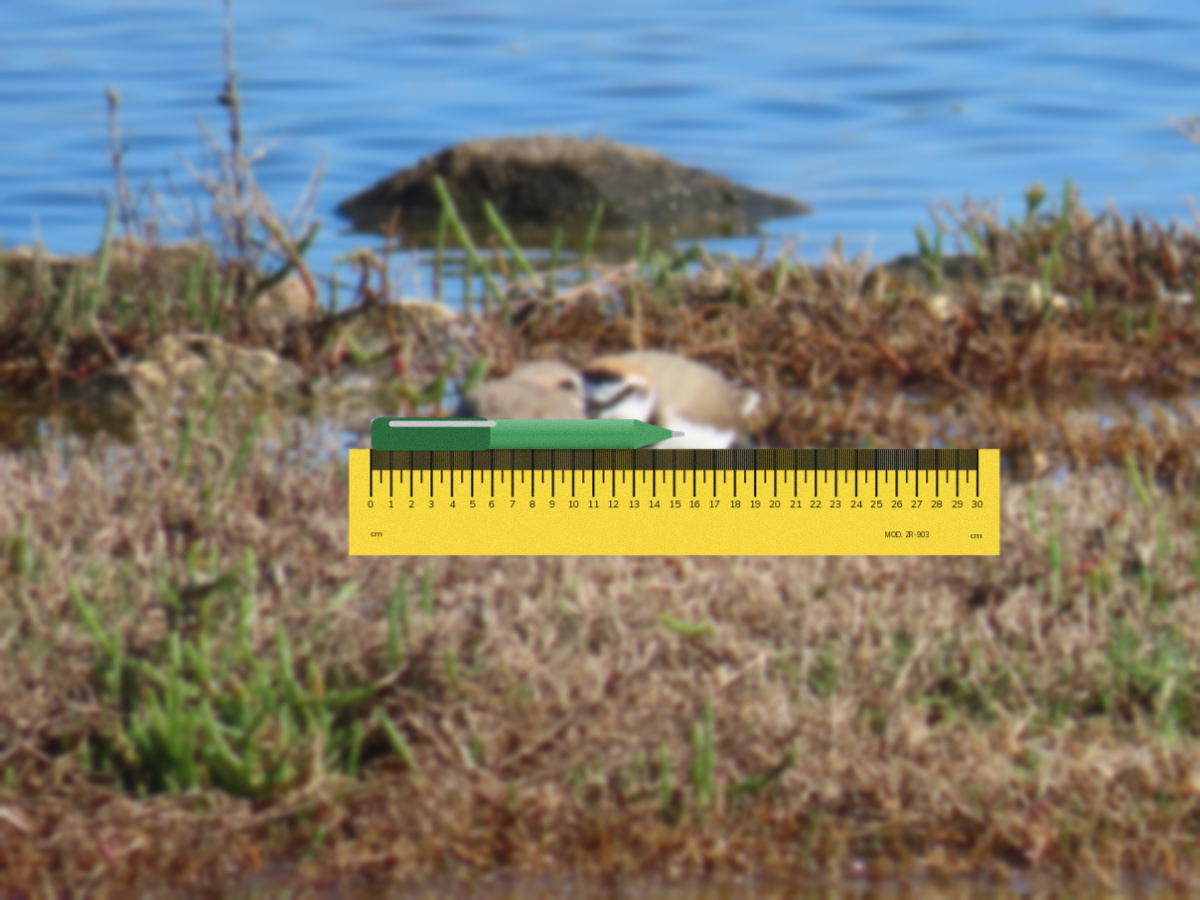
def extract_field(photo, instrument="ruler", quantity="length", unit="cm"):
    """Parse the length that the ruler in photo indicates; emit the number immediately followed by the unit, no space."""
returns 15.5cm
